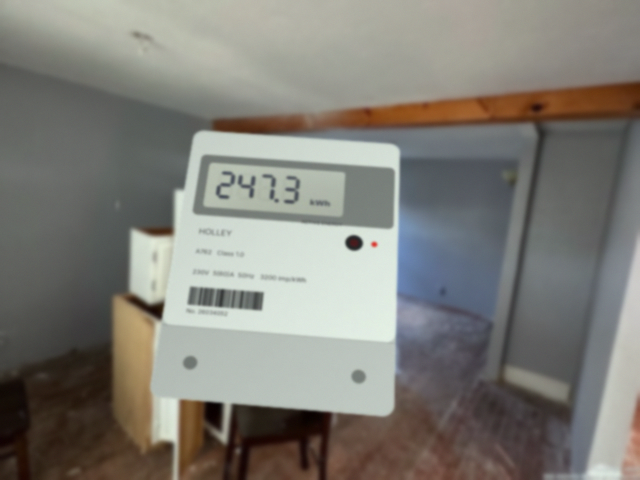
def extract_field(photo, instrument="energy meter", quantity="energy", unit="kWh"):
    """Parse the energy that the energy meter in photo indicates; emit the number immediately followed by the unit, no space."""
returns 247.3kWh
